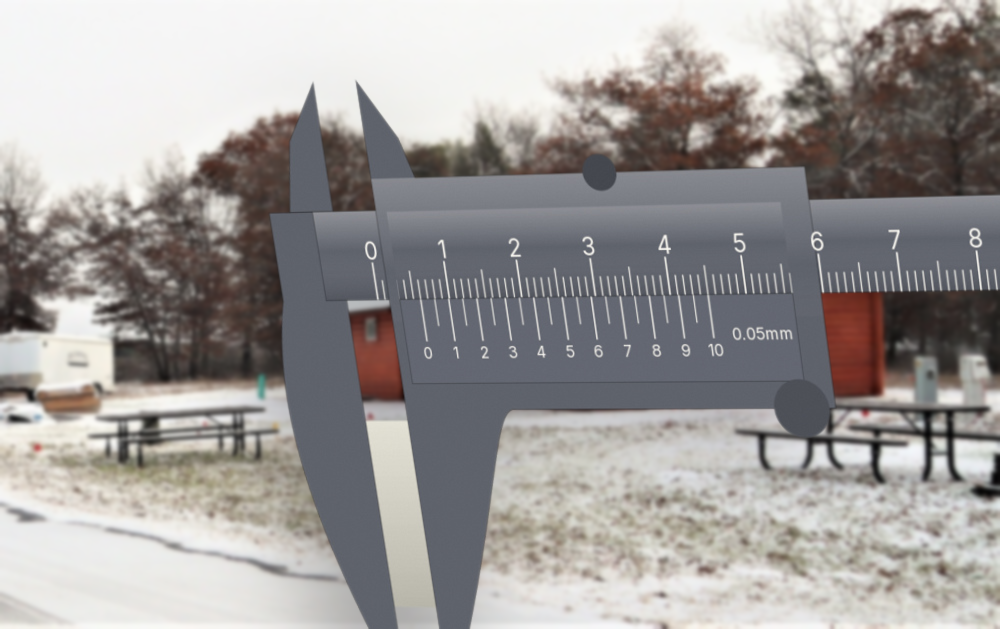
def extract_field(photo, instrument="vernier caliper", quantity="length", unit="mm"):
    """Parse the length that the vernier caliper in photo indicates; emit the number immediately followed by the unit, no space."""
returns 6.0mm
